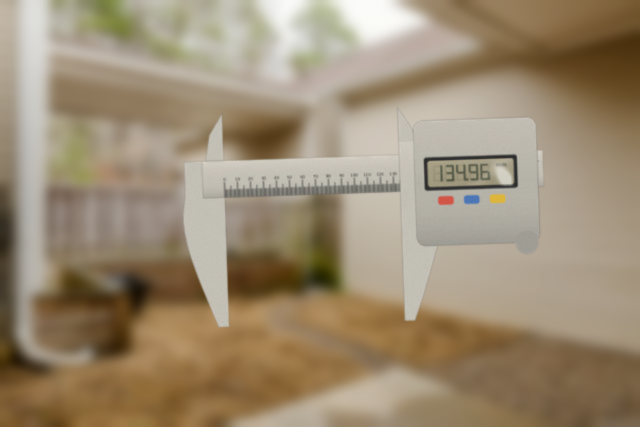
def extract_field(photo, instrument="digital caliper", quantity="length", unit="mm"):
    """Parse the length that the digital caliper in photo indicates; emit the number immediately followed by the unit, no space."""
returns 134.96mm
